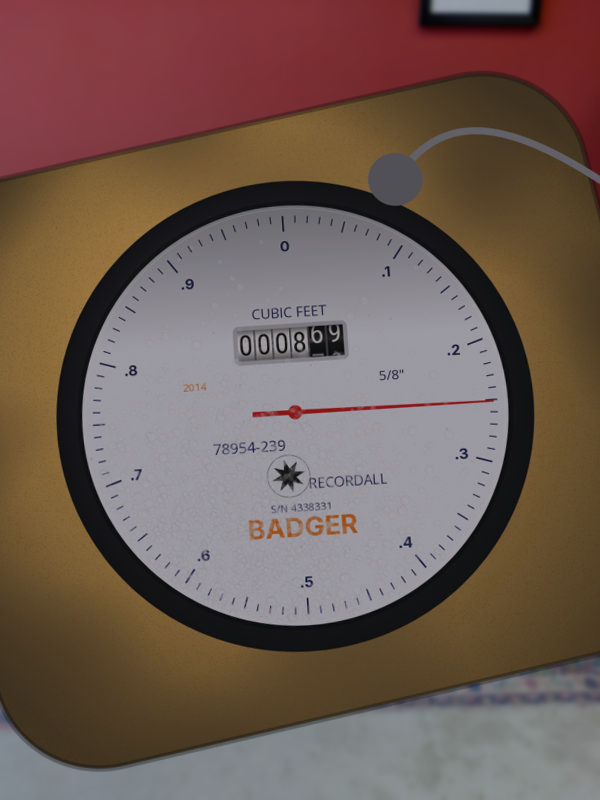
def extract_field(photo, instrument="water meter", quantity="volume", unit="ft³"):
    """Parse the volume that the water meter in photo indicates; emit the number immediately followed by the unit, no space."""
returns 869.25ft³
